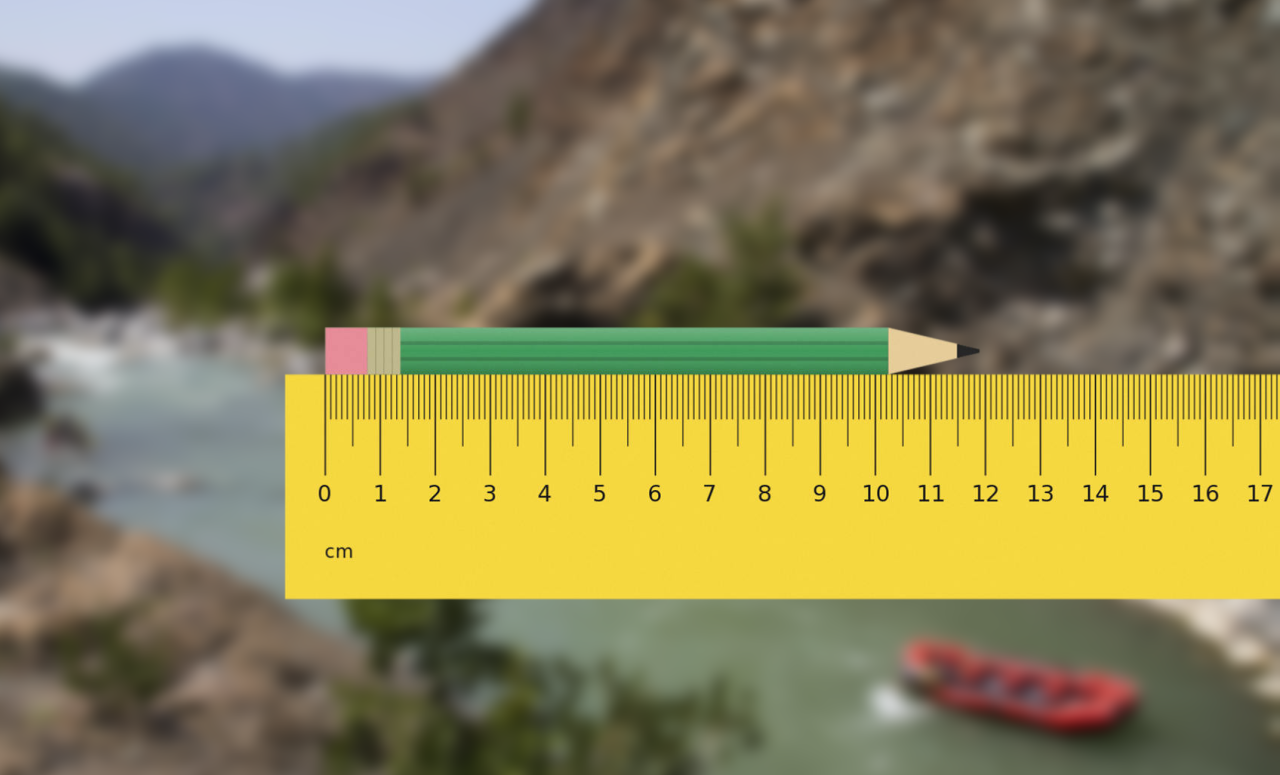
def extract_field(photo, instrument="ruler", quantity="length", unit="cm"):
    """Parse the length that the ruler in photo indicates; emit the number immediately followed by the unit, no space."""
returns 11.9cm
